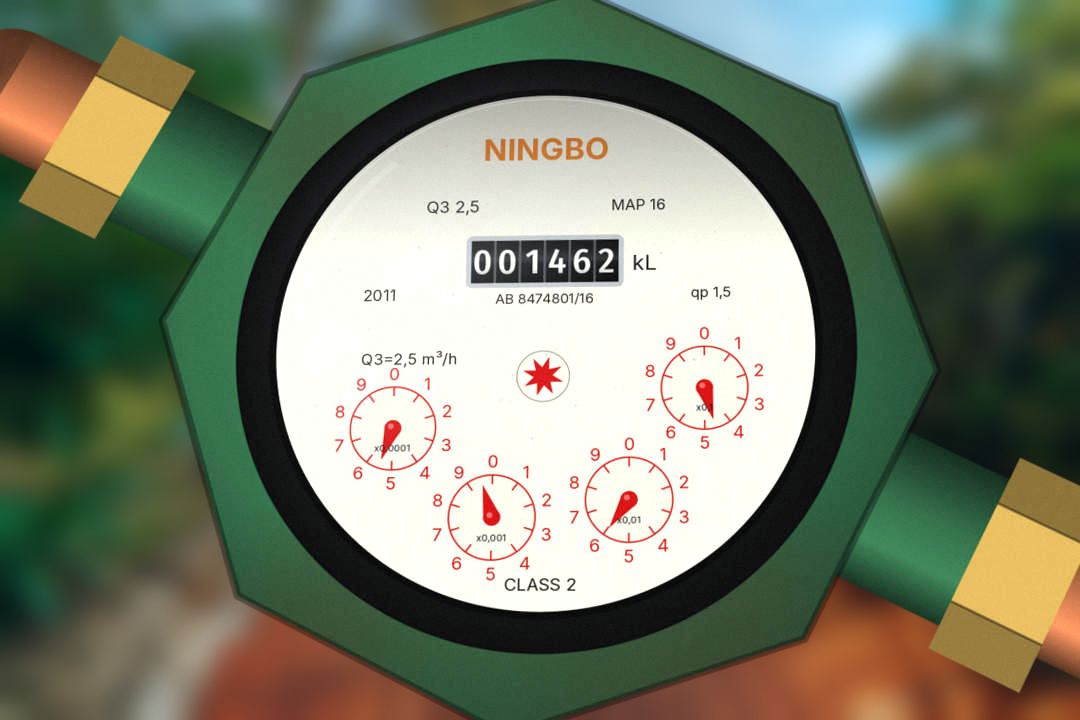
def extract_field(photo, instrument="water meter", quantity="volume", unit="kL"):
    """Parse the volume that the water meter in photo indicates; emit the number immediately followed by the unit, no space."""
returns 1462.4595kL
